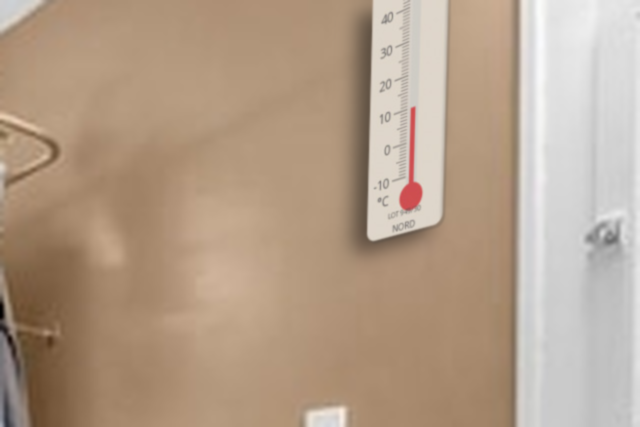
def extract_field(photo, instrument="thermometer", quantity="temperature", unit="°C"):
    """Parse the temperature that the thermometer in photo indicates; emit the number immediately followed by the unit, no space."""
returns 10°C
